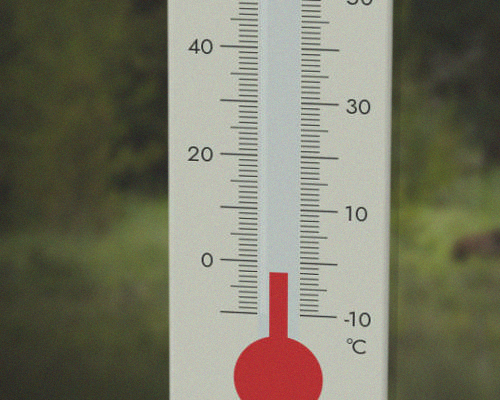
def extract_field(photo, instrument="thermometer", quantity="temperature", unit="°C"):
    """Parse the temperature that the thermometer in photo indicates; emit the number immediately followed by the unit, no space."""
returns -2°C
